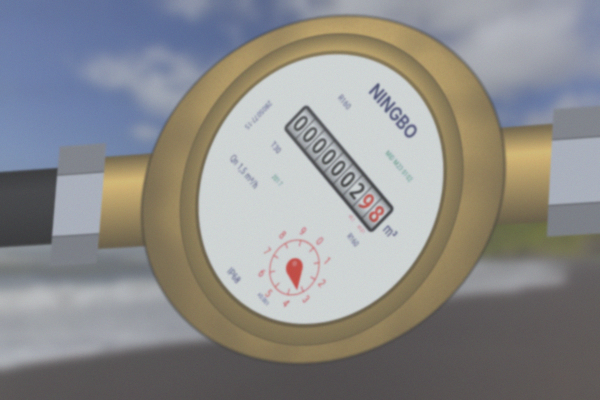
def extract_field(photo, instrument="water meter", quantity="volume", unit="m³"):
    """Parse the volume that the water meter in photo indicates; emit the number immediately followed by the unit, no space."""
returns 2.983m³
